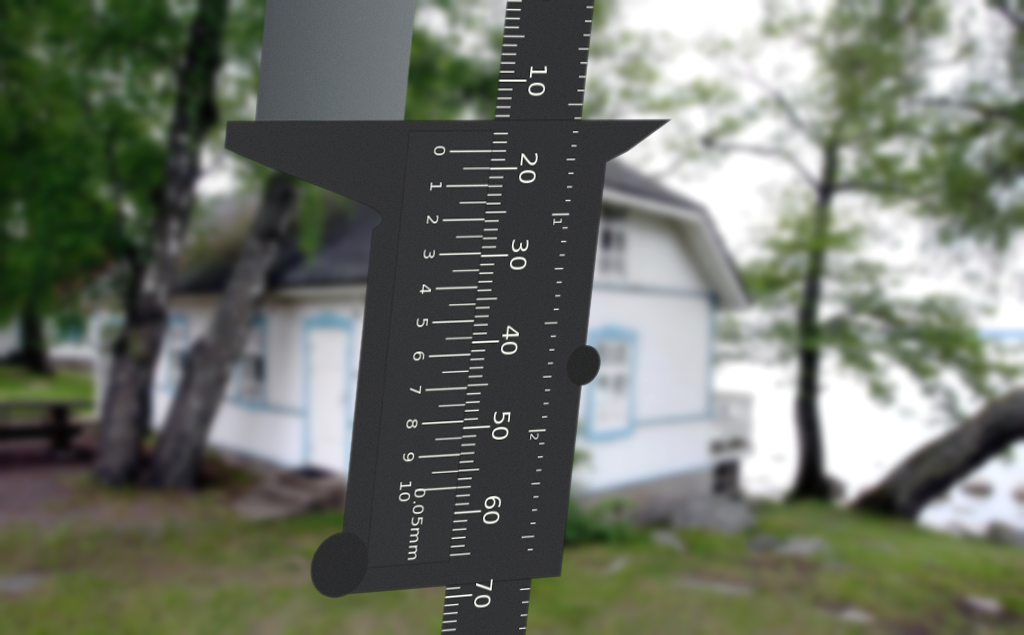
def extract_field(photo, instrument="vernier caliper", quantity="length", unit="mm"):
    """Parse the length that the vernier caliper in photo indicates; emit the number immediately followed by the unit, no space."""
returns 18.0mm
